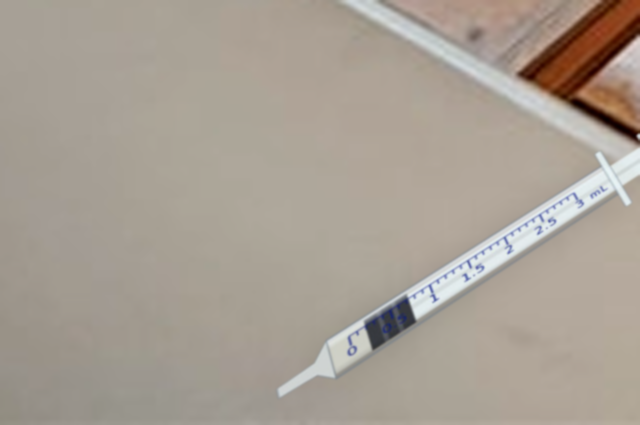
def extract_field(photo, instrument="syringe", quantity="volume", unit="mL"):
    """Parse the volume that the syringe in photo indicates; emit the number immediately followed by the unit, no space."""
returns 0.2mL
